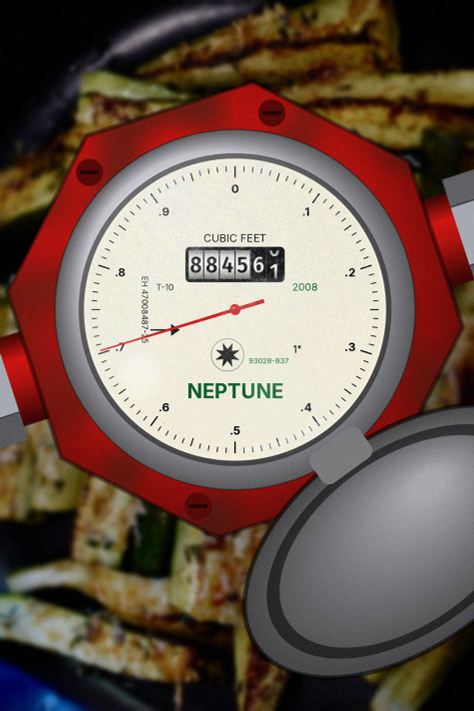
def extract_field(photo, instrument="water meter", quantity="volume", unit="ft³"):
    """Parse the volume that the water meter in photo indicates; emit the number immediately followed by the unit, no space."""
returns 884560.70ft³
